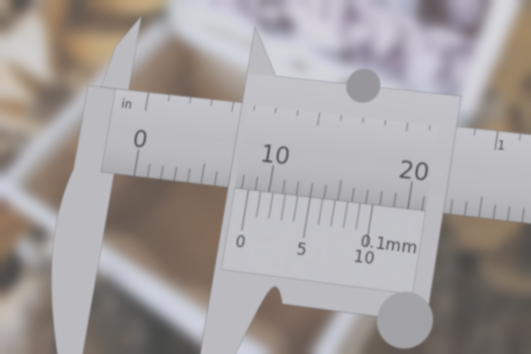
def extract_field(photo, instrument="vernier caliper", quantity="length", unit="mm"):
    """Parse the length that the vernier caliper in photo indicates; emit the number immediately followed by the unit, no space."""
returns 8.5mm
